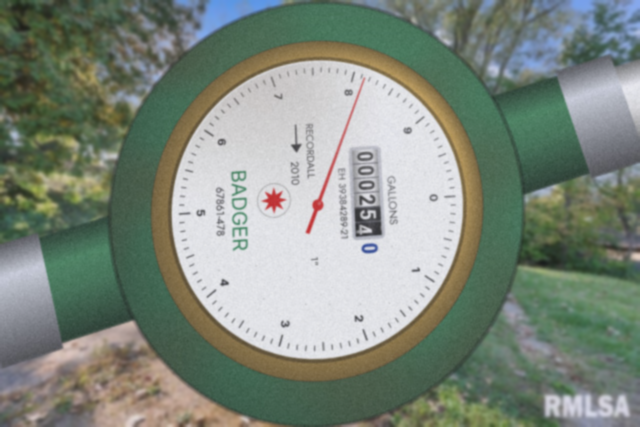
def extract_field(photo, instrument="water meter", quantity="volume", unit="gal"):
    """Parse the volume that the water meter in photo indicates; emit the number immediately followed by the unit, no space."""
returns 2538.1gal
